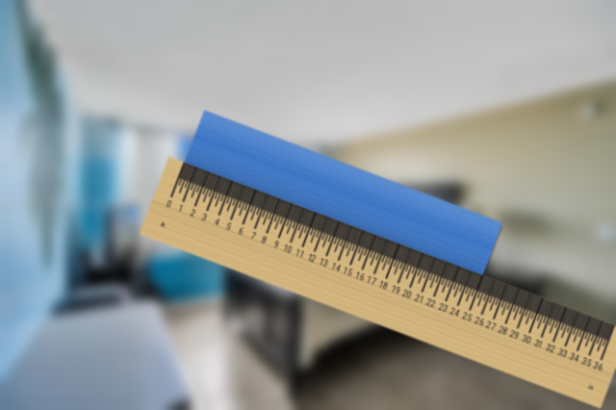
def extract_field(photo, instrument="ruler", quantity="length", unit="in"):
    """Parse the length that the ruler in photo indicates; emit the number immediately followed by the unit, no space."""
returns 25in
